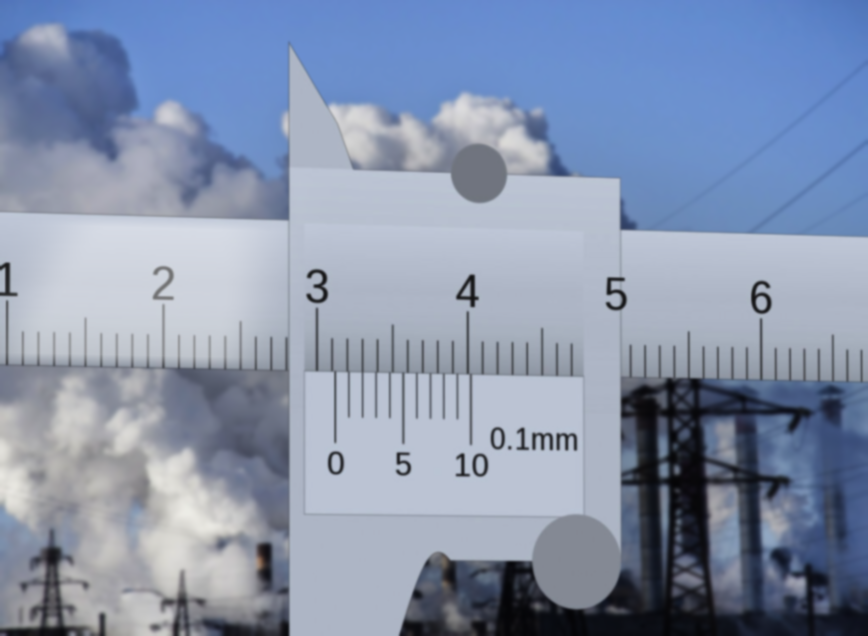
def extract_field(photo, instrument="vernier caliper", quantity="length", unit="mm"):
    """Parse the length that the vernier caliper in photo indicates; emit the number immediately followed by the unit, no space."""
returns 31.2mm
